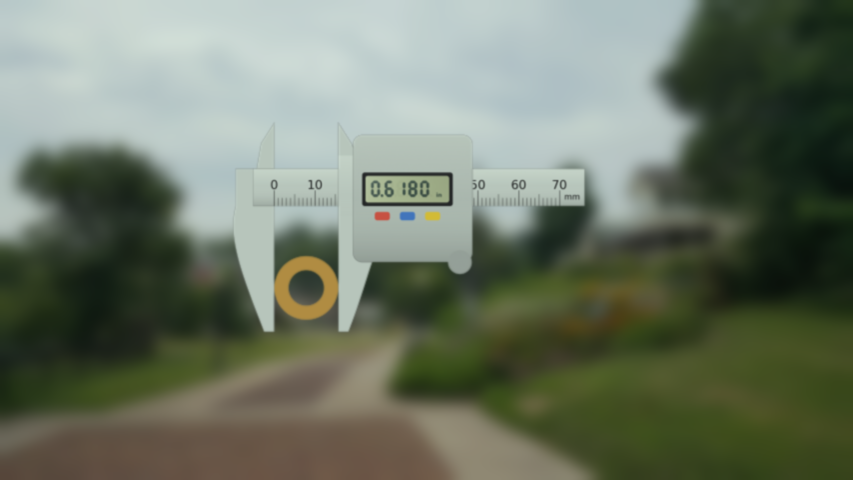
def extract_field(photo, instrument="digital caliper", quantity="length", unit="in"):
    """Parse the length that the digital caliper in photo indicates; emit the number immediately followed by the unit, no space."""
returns 0.6180in
